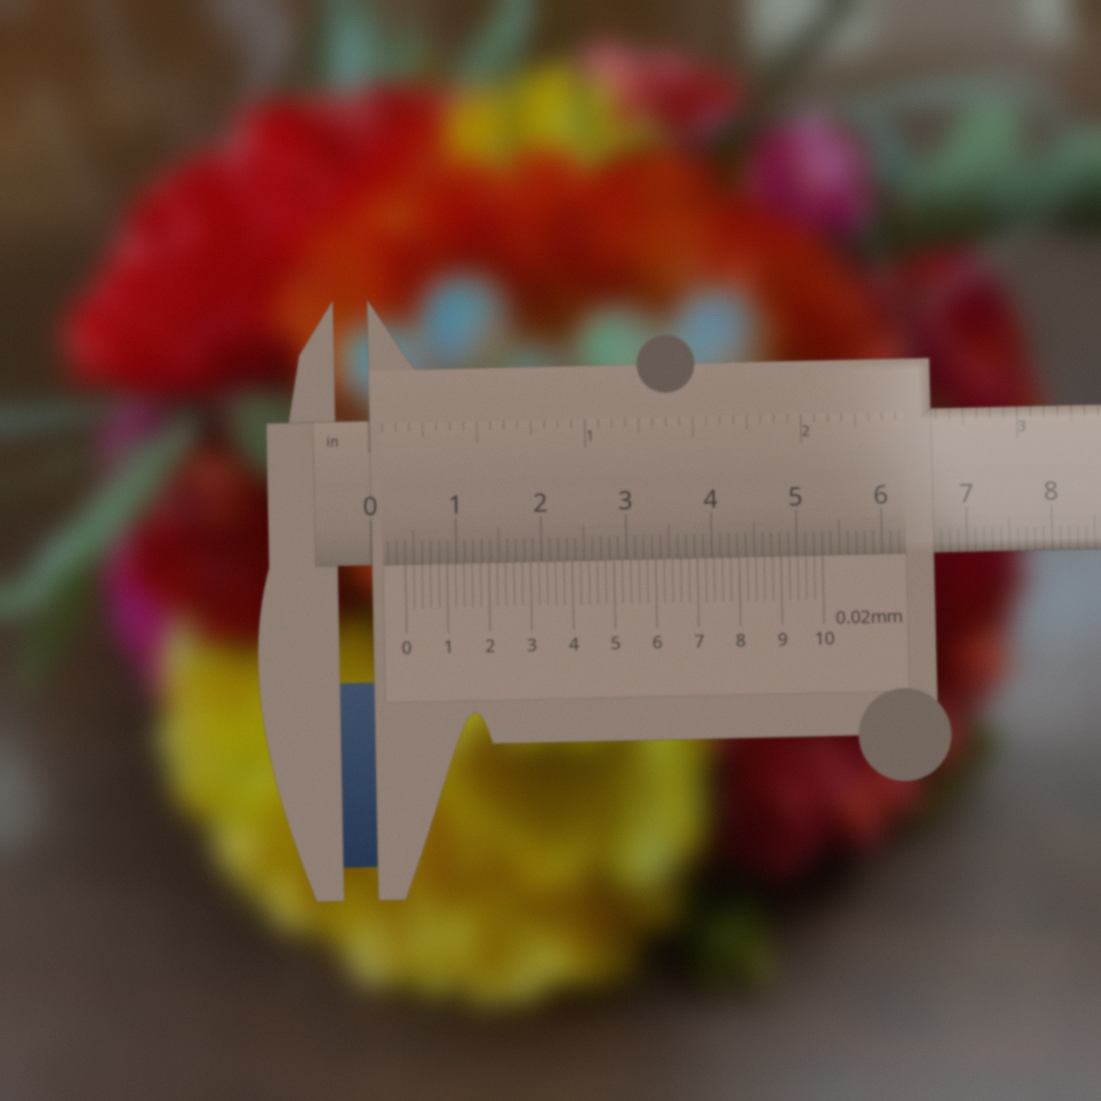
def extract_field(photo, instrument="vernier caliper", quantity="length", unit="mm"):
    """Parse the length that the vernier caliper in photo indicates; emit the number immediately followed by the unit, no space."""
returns 4.0mm
